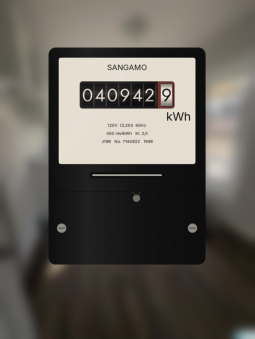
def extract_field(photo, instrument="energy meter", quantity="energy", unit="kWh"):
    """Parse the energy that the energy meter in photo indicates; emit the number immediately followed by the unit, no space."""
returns 40942.9kWh
